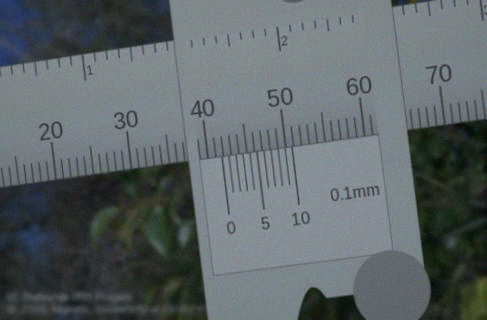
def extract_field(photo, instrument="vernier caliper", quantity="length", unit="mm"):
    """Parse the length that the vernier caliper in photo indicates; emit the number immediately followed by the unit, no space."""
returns 41.8mm
